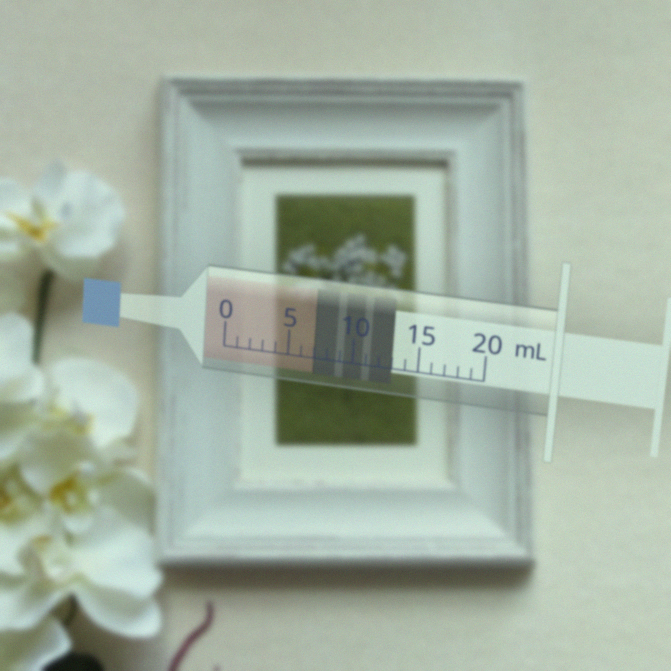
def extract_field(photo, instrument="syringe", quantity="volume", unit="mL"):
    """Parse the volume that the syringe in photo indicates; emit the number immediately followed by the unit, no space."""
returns 7mL
